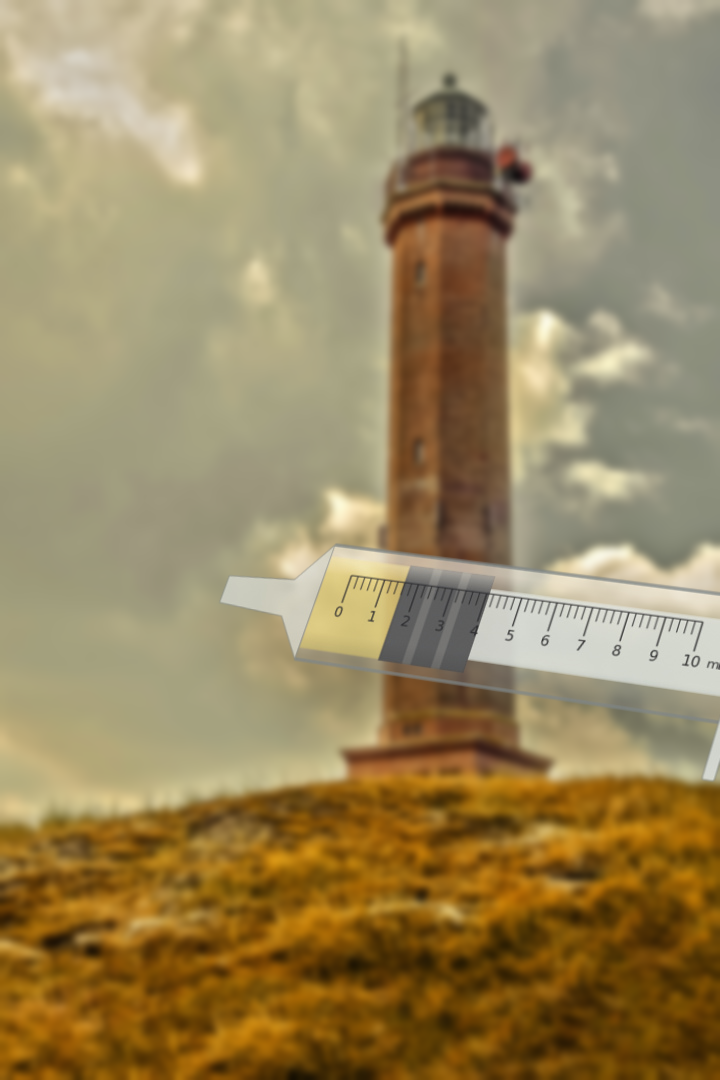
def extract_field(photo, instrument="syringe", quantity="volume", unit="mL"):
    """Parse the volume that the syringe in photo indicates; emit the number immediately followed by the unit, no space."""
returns 1.6mL
